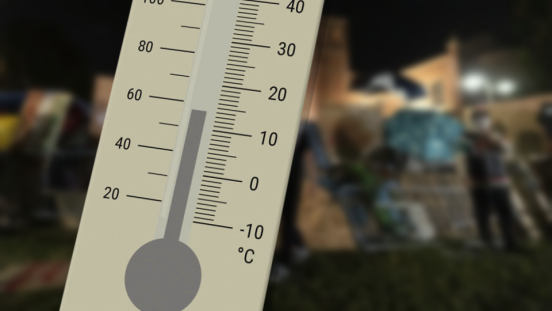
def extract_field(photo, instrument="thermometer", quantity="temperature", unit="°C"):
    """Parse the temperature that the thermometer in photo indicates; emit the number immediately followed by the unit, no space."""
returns 14°C
